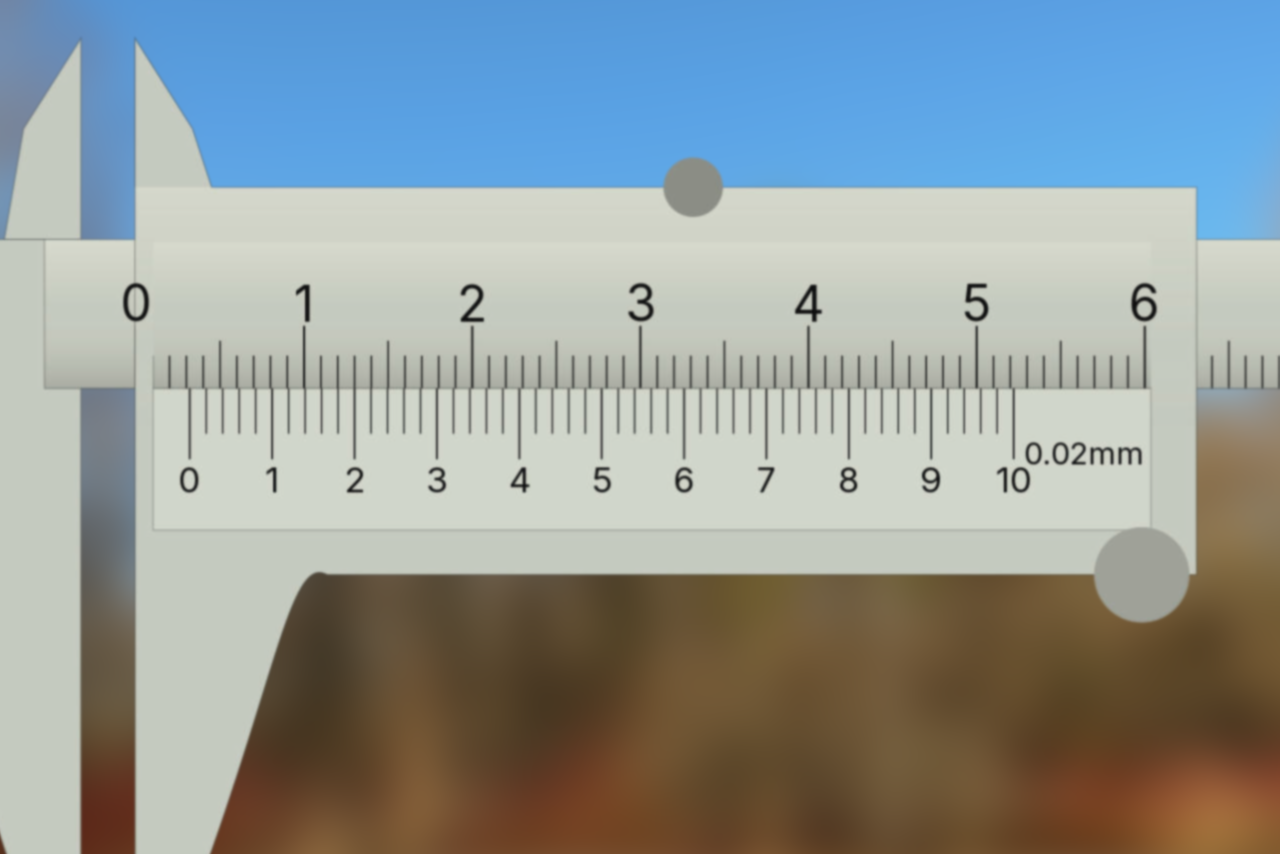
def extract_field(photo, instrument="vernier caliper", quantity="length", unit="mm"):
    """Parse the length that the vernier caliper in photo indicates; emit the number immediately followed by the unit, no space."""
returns 3.2mm
